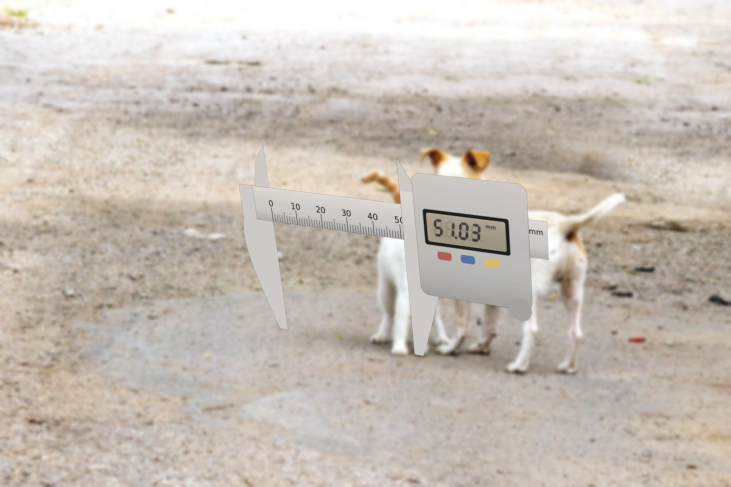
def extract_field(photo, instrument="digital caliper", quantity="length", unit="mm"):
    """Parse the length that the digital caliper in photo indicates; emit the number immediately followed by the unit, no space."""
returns 51.03mm
